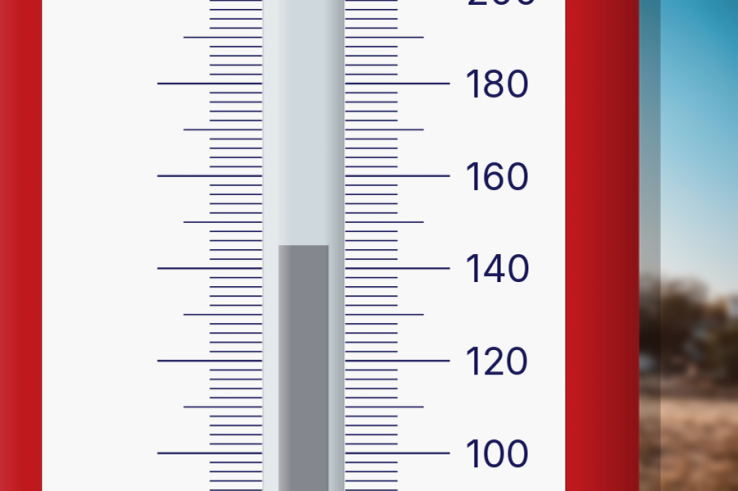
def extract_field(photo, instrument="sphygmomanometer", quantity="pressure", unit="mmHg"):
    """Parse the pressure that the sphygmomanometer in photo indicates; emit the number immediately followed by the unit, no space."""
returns 145mmHg
